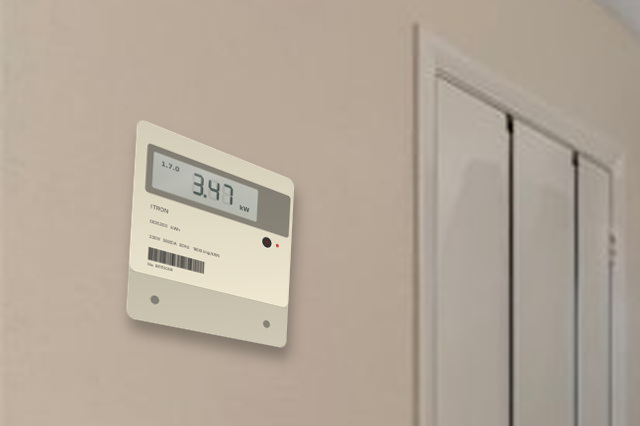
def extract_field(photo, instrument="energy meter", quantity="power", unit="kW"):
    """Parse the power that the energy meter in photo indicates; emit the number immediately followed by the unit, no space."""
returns 3.47kW
